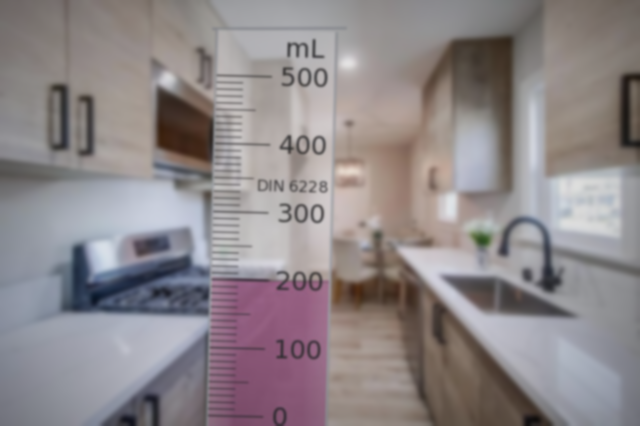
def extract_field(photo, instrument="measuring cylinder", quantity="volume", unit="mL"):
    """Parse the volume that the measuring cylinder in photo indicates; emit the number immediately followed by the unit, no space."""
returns 200mL
